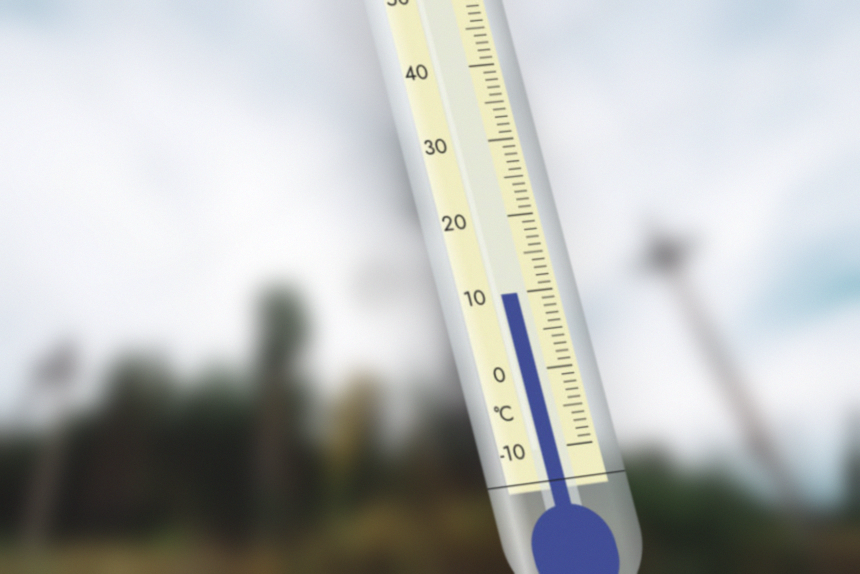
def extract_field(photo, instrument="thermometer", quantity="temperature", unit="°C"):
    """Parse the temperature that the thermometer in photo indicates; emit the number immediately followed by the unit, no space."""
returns 10°C
